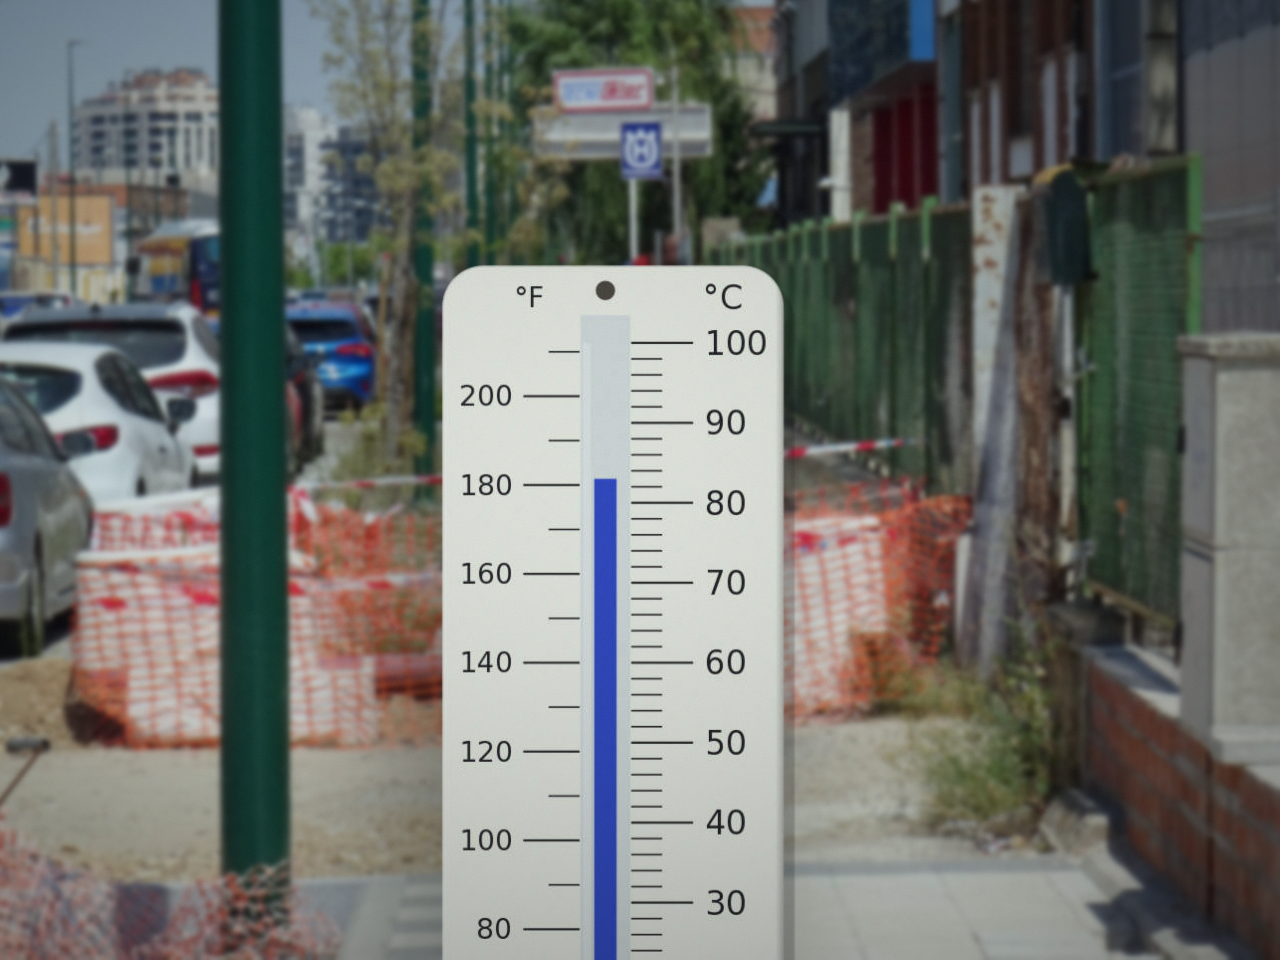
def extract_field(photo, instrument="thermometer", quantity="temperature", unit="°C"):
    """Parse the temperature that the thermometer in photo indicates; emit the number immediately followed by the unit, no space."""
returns 83°C
